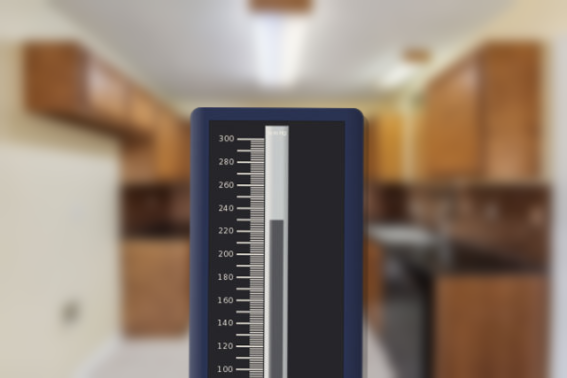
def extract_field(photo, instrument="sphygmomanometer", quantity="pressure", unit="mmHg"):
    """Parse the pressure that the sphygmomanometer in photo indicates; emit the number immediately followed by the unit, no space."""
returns 230mmHg
